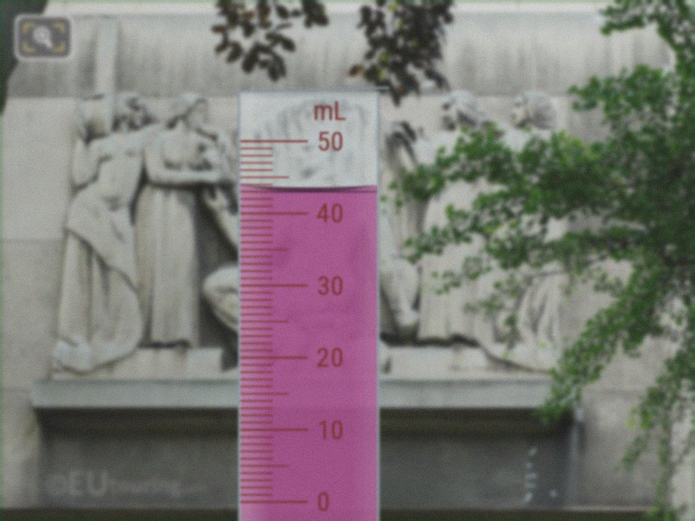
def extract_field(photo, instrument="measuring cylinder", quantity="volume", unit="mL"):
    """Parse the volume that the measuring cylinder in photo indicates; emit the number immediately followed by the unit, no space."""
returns 43mL
